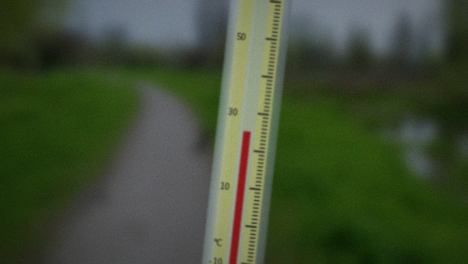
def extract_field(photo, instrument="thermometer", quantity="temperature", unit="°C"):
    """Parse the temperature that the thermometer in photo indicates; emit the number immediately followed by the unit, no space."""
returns 25°C
